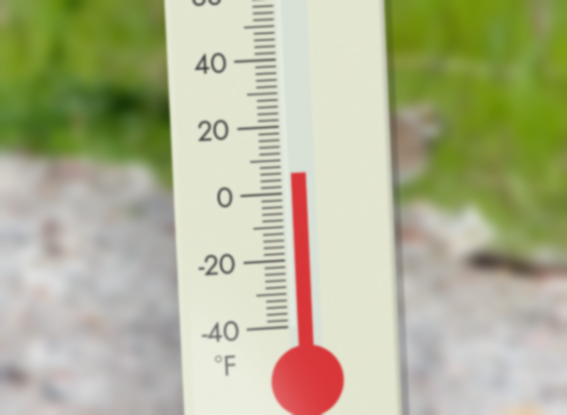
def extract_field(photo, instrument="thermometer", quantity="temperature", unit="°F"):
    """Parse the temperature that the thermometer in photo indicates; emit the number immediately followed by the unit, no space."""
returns 6°F
